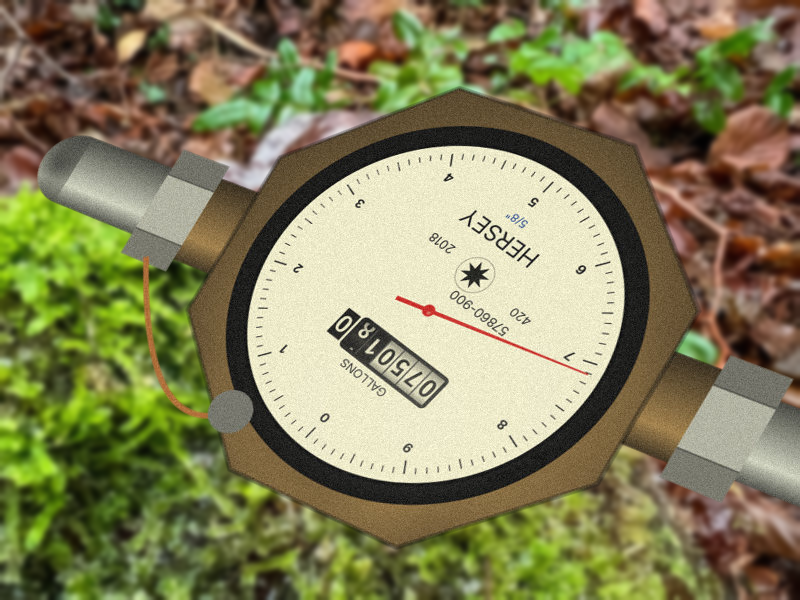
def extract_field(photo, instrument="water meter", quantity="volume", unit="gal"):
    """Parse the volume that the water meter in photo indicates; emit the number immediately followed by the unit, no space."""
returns 750177.1gal
